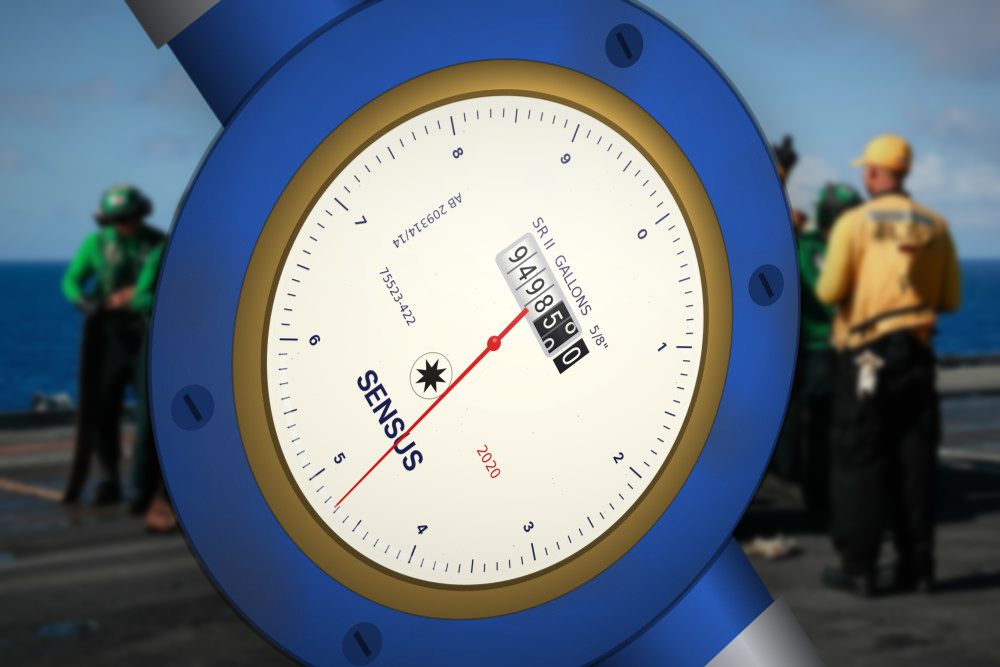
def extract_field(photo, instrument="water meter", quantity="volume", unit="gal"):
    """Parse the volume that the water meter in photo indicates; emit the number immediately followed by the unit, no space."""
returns 9498584.7gal
